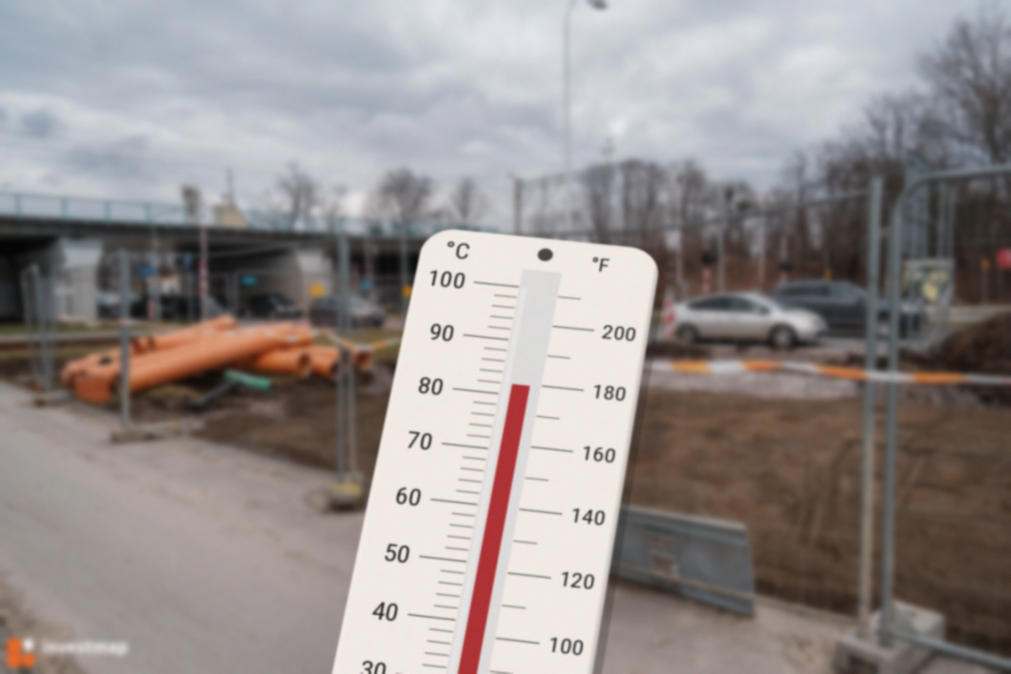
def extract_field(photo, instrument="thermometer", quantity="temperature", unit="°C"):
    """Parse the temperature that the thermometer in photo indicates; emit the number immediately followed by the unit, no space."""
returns 82°C
